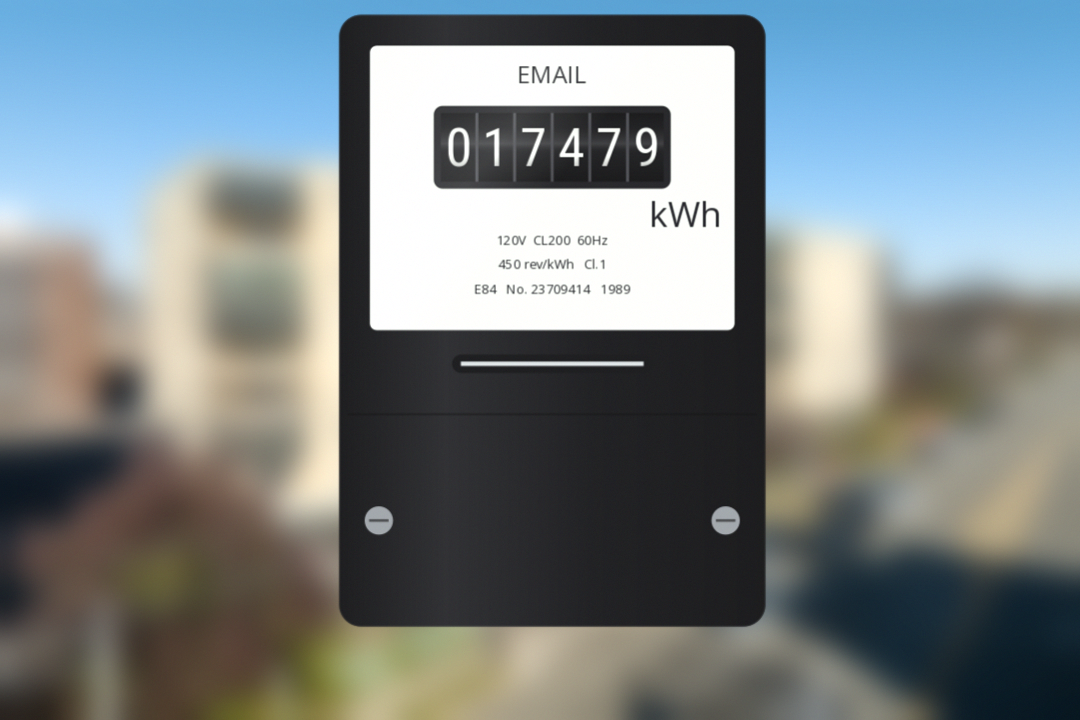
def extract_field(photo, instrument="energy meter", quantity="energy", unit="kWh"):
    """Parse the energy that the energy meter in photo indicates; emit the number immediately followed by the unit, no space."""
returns 17479kWh
